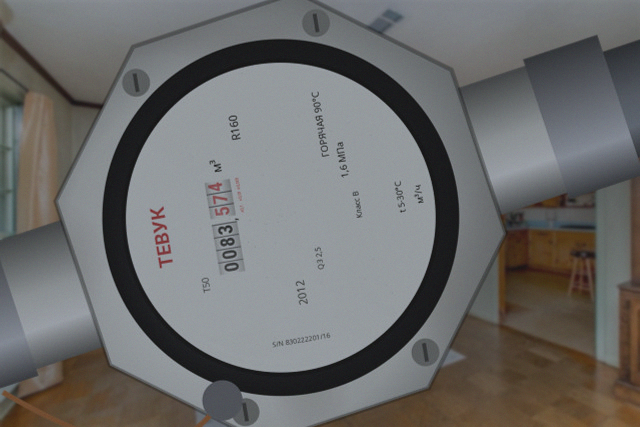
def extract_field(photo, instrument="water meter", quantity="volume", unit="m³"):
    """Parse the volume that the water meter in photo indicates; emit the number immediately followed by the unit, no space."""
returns 83.574m³
